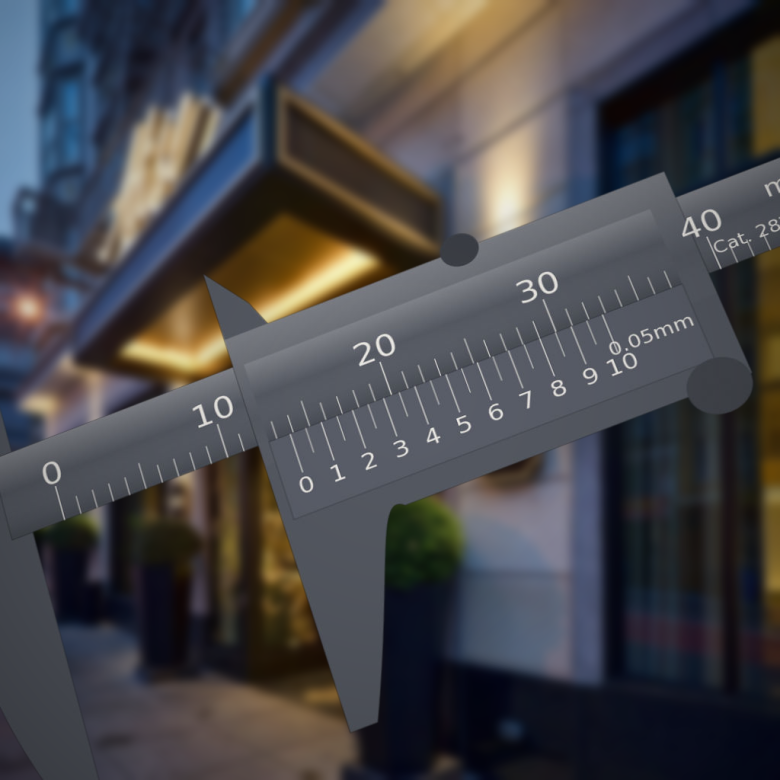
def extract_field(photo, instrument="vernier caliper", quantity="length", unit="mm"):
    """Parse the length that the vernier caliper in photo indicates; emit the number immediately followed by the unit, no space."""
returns 13.8mm
